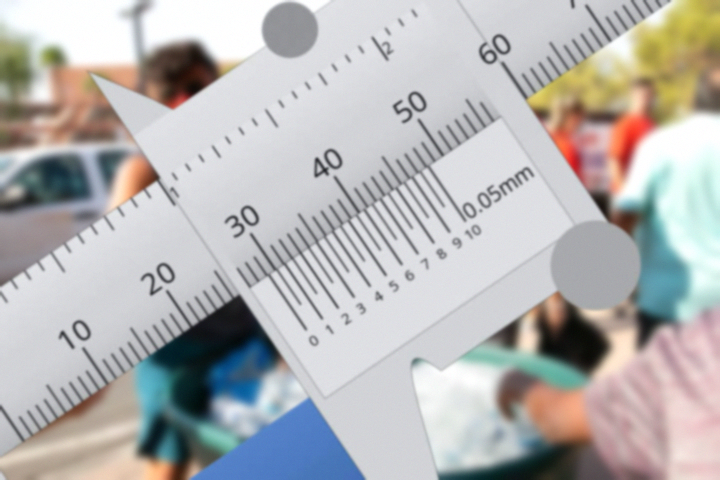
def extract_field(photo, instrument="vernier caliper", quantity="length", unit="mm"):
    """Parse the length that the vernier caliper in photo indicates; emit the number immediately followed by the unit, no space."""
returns 29.2mm
